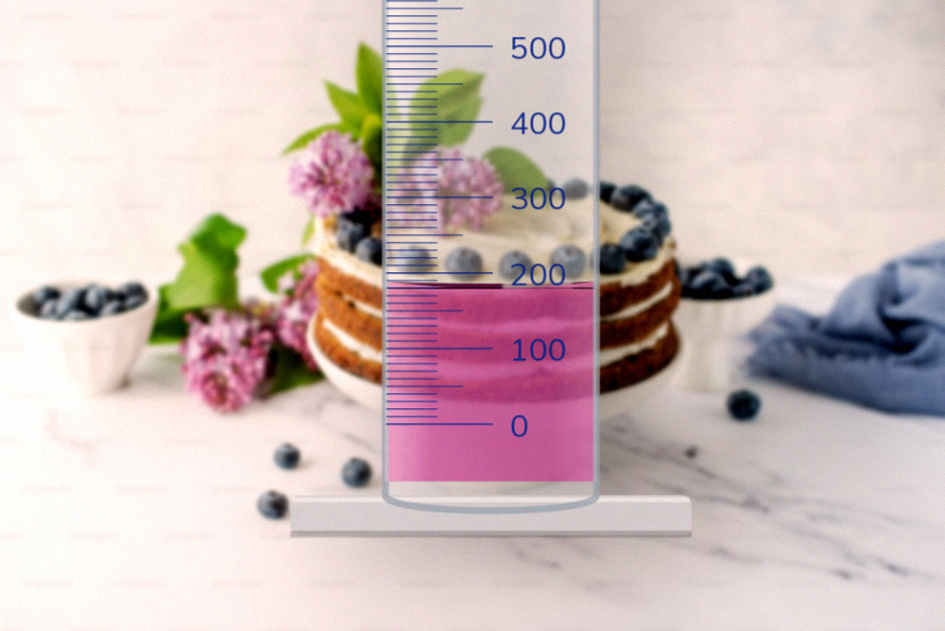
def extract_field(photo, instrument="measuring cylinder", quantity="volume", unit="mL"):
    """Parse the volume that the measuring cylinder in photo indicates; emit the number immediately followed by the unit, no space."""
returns 180mL
